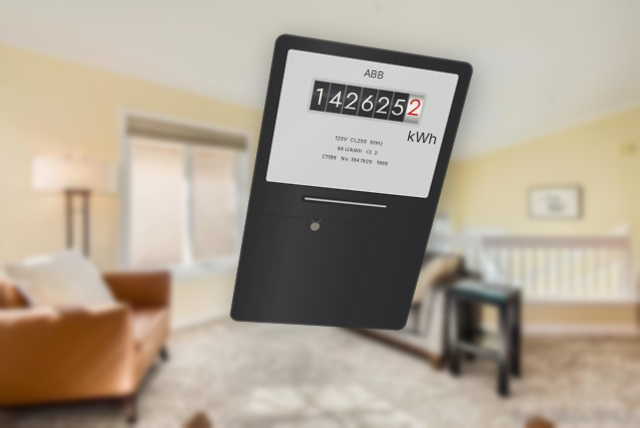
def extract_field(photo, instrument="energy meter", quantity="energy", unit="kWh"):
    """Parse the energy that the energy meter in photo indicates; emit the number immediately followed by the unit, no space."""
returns 142625.2kWh
